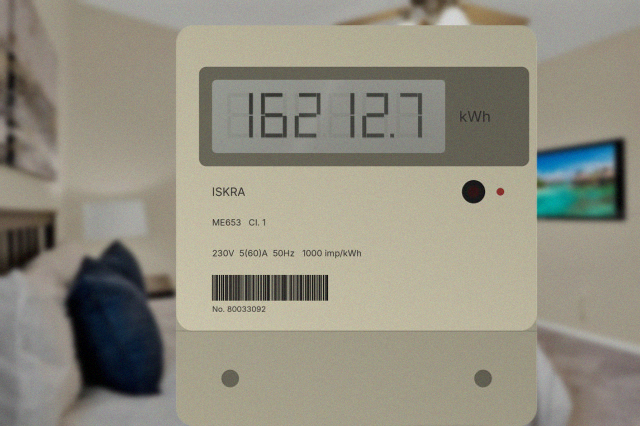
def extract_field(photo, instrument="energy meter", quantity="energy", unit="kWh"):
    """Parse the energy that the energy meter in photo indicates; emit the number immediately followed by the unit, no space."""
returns 16212.7kWh
